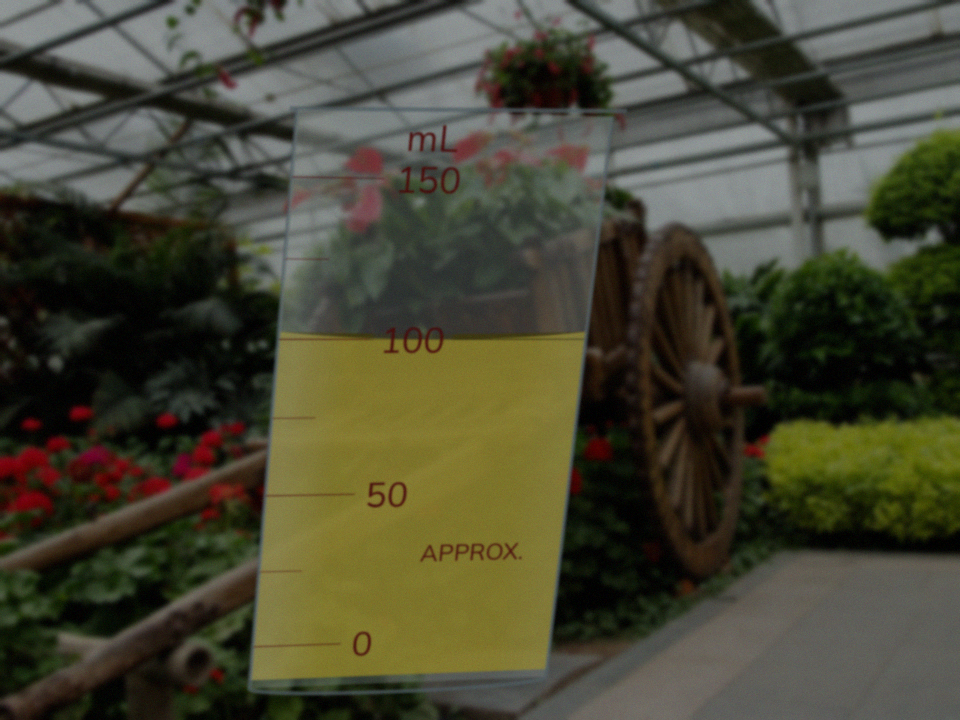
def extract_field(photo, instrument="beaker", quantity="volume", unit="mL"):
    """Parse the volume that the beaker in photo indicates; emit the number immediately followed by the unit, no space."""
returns 100mL
